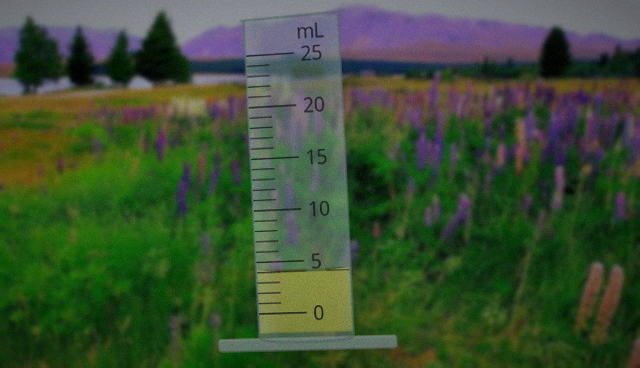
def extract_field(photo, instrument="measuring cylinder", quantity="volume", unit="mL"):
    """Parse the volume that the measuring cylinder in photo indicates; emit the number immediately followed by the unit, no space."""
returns 4mL
